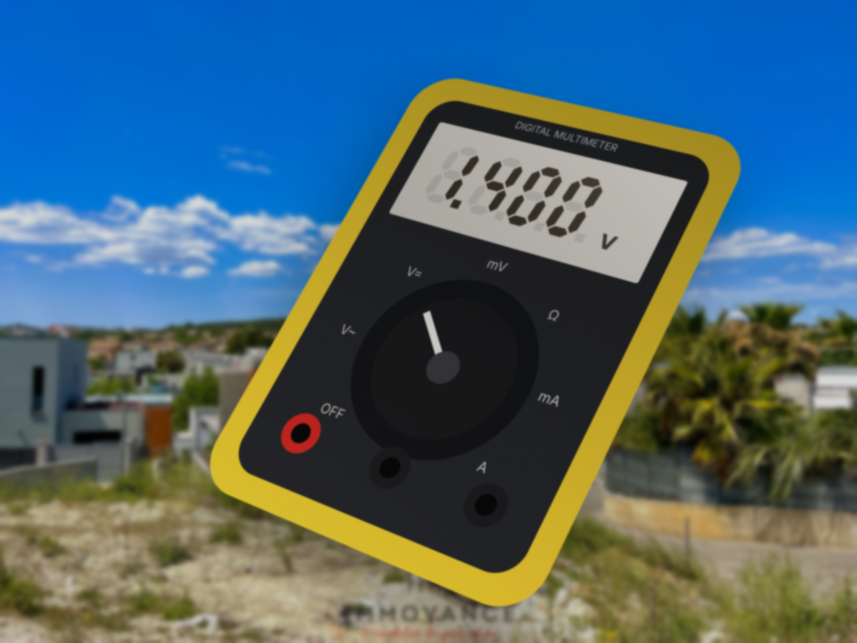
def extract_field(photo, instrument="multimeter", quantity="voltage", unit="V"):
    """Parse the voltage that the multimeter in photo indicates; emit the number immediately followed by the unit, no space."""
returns 1.400V
